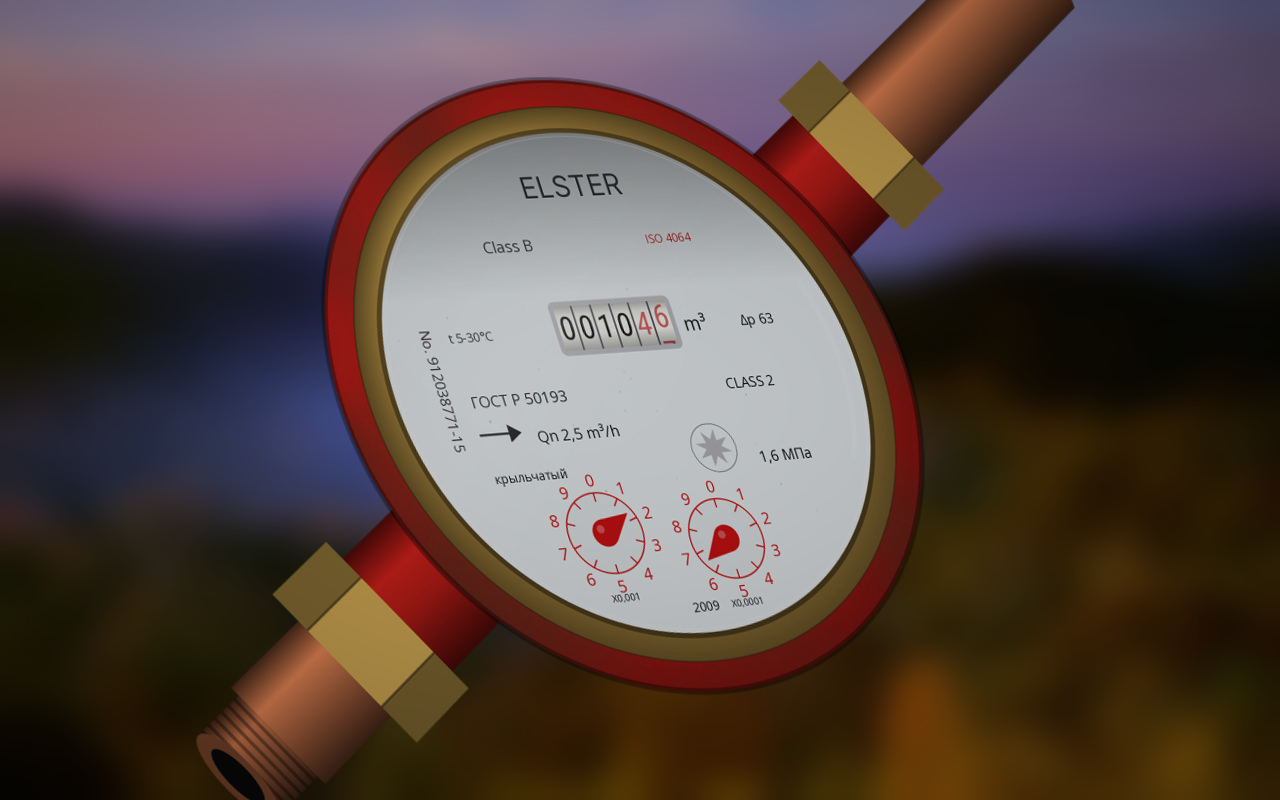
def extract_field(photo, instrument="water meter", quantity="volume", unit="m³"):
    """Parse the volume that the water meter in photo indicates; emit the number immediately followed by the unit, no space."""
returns 10.4616m³
